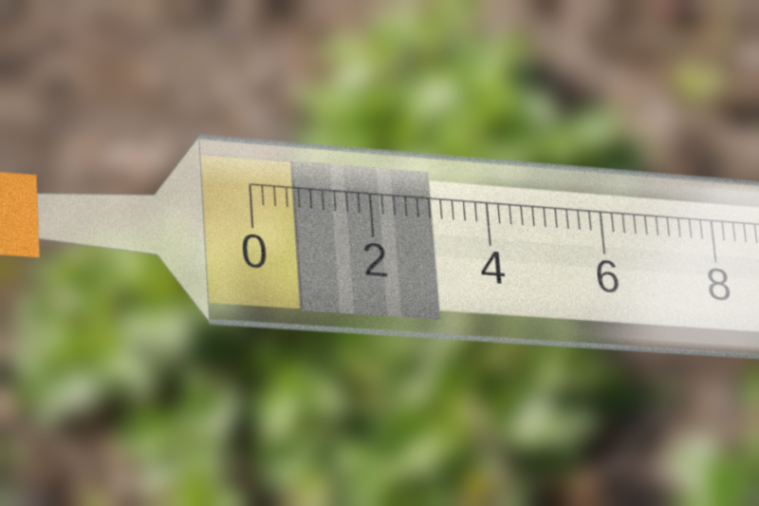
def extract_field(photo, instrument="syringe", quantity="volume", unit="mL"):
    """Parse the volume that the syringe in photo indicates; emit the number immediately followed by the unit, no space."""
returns 0.7mL
